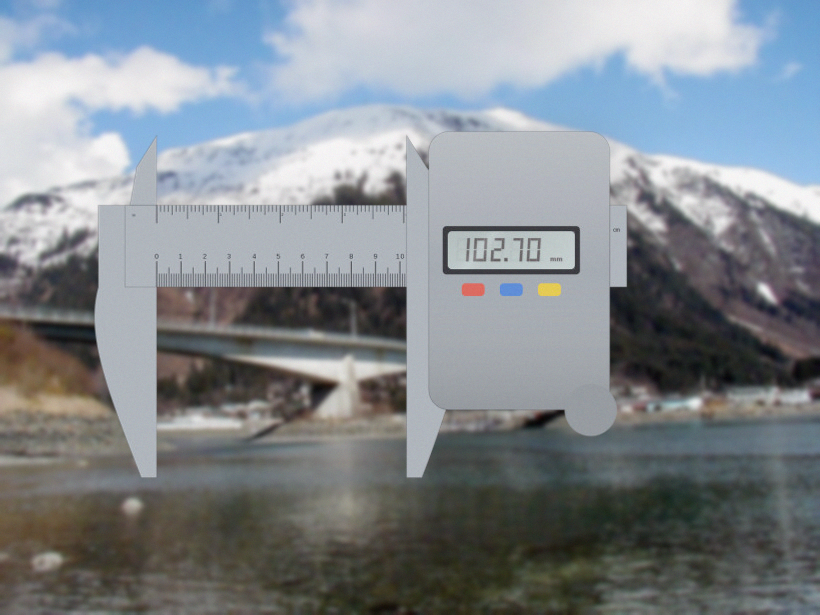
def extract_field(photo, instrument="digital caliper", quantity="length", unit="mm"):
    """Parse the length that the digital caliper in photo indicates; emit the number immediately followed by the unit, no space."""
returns 102.70mm
